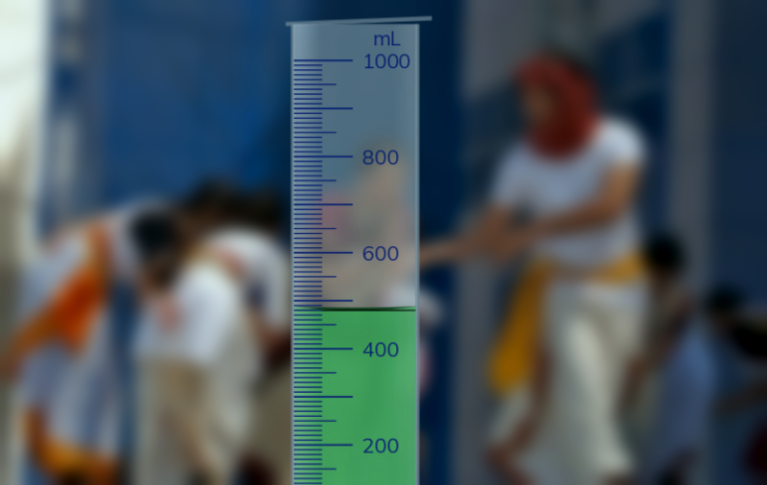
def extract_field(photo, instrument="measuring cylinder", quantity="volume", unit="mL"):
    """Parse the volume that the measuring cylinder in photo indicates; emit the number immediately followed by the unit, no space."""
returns 480mL
